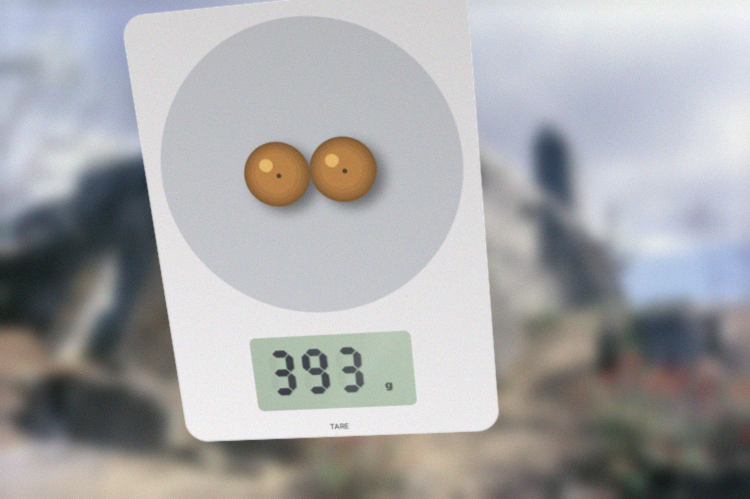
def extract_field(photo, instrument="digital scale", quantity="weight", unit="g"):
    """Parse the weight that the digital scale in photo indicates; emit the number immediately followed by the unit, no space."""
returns 393g
